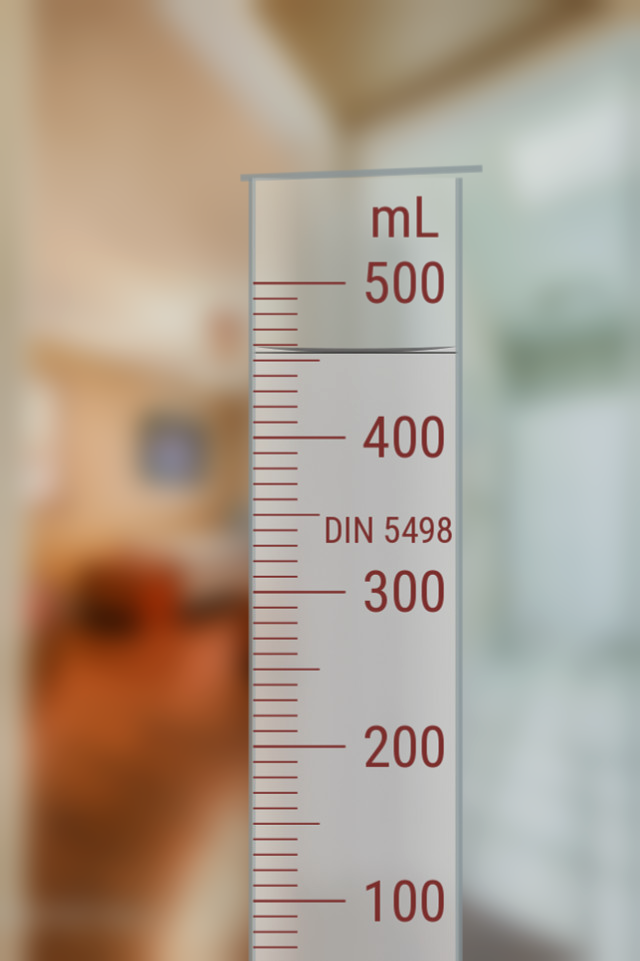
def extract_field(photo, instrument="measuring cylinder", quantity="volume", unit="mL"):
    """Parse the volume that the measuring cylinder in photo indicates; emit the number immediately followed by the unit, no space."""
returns 455mL
